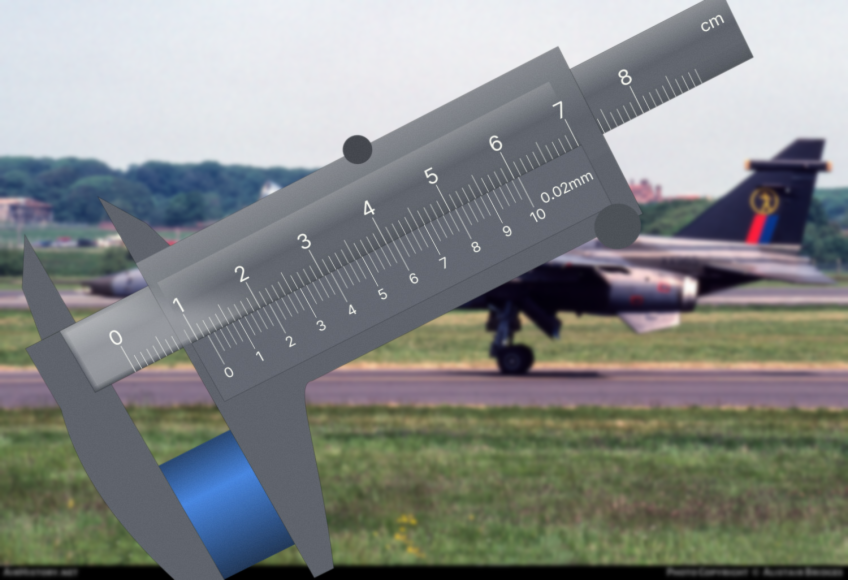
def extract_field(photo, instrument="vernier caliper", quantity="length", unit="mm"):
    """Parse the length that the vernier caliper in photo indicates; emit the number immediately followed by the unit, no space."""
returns 11.6mm
